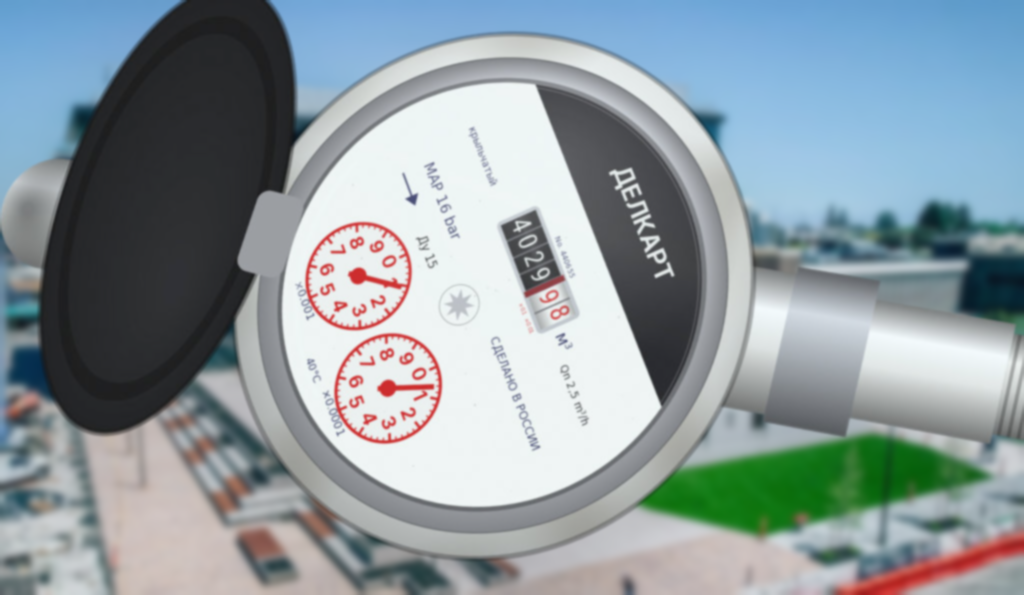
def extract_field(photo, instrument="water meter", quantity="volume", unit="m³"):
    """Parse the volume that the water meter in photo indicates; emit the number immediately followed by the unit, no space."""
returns 4029.9810m³
